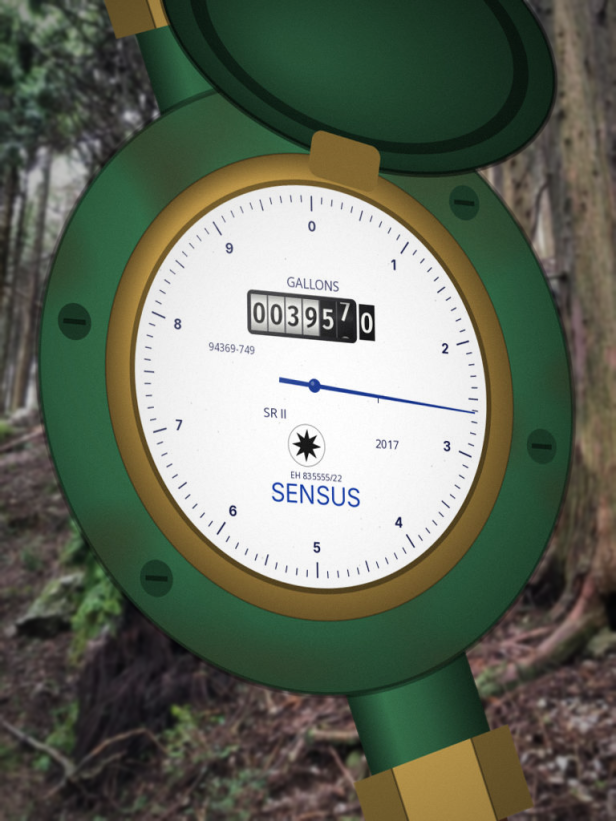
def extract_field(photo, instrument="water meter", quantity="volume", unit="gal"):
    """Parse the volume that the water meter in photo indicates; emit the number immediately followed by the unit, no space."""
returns 39572.6gal
